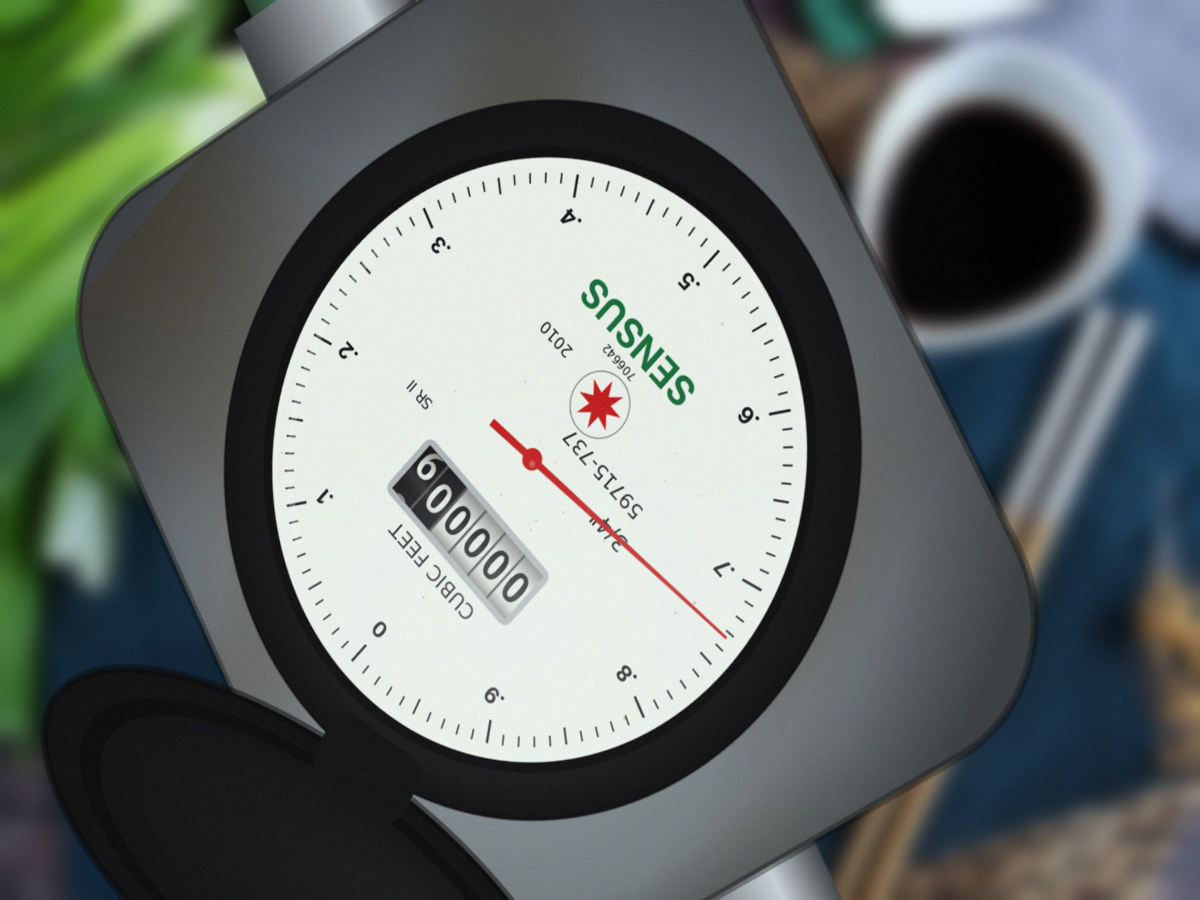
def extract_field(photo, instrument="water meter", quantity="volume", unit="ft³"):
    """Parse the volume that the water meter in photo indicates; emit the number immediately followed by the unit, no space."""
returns 8.73ft³
